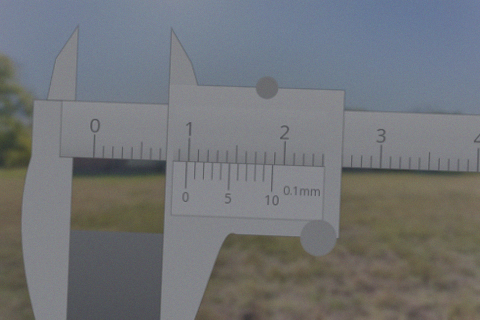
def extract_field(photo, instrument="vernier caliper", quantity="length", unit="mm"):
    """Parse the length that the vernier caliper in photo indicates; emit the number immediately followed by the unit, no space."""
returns 9.8mm
